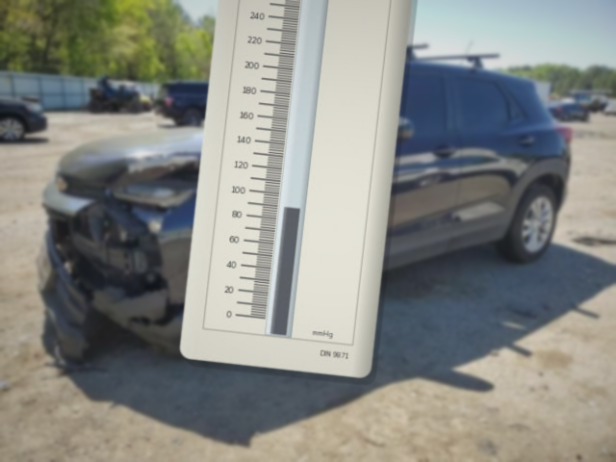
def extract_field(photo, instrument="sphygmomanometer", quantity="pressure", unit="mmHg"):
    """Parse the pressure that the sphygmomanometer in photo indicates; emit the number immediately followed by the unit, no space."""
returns 90mmHg
